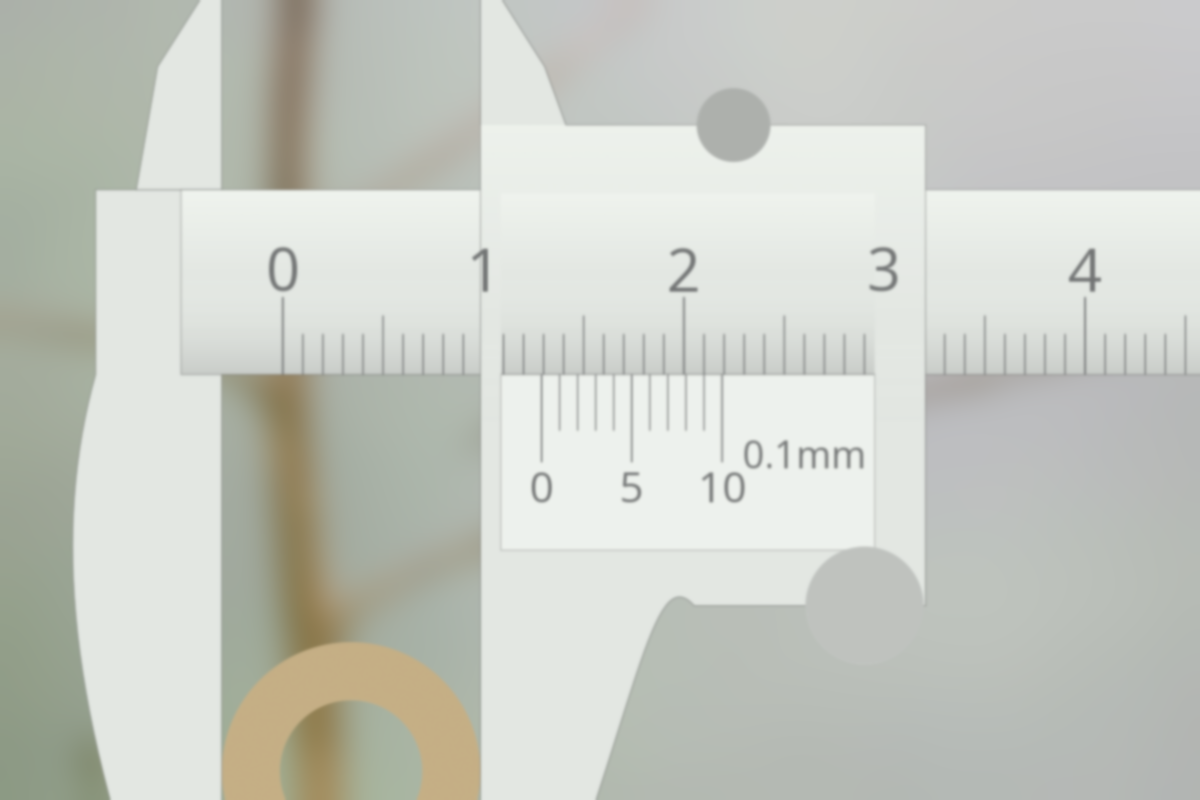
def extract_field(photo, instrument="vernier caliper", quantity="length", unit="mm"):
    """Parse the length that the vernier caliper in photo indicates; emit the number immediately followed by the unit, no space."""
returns 12.9mm
